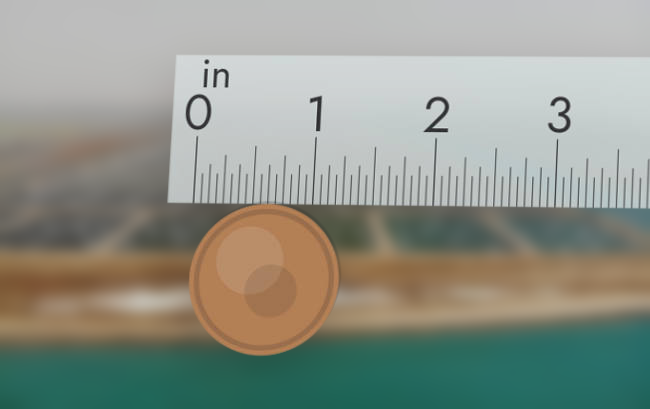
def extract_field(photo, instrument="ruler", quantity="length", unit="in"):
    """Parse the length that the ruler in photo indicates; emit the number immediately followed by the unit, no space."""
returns 1.25in
